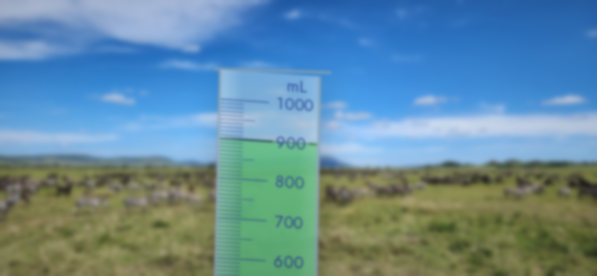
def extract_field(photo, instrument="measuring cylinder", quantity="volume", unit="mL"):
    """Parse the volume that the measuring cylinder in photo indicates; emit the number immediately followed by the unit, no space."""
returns 900mL
